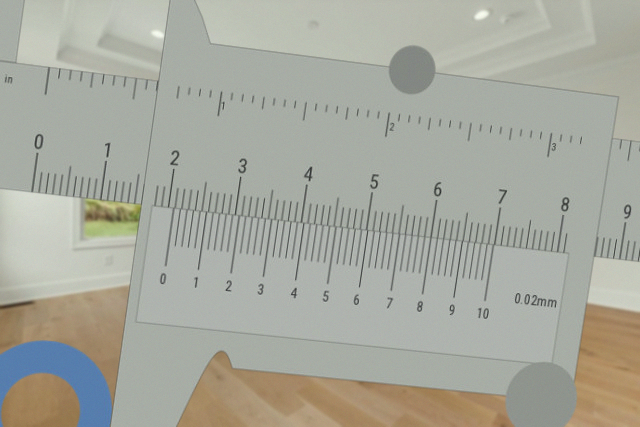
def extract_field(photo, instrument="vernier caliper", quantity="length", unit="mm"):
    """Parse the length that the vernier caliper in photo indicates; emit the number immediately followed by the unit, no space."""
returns 20.8mm
